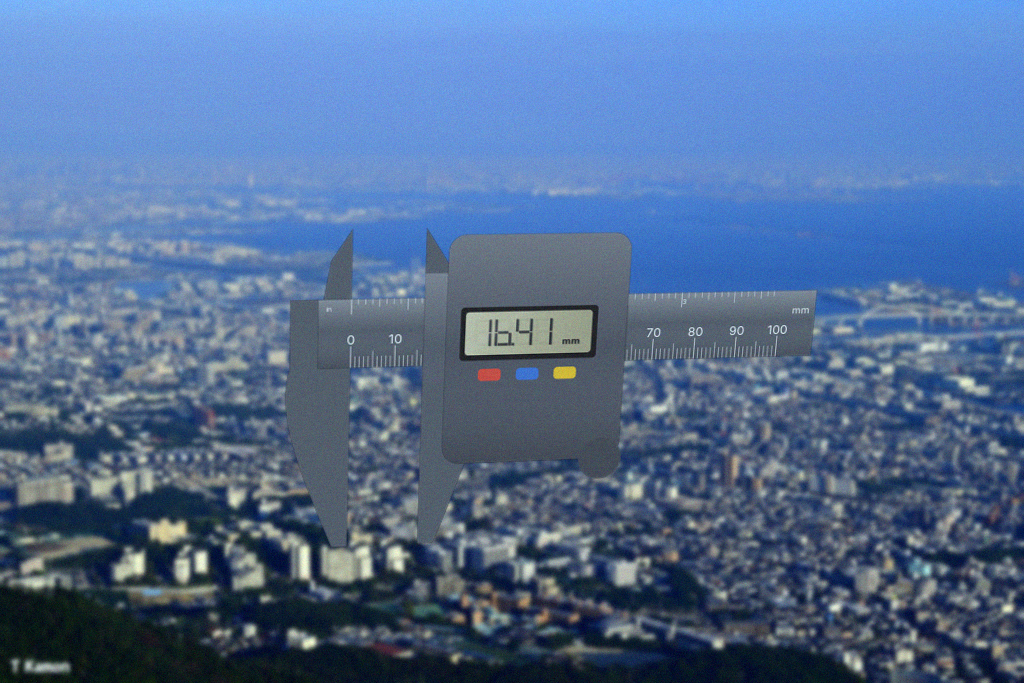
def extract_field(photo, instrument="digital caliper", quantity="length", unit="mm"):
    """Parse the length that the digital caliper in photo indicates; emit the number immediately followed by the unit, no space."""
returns 16.41mm
